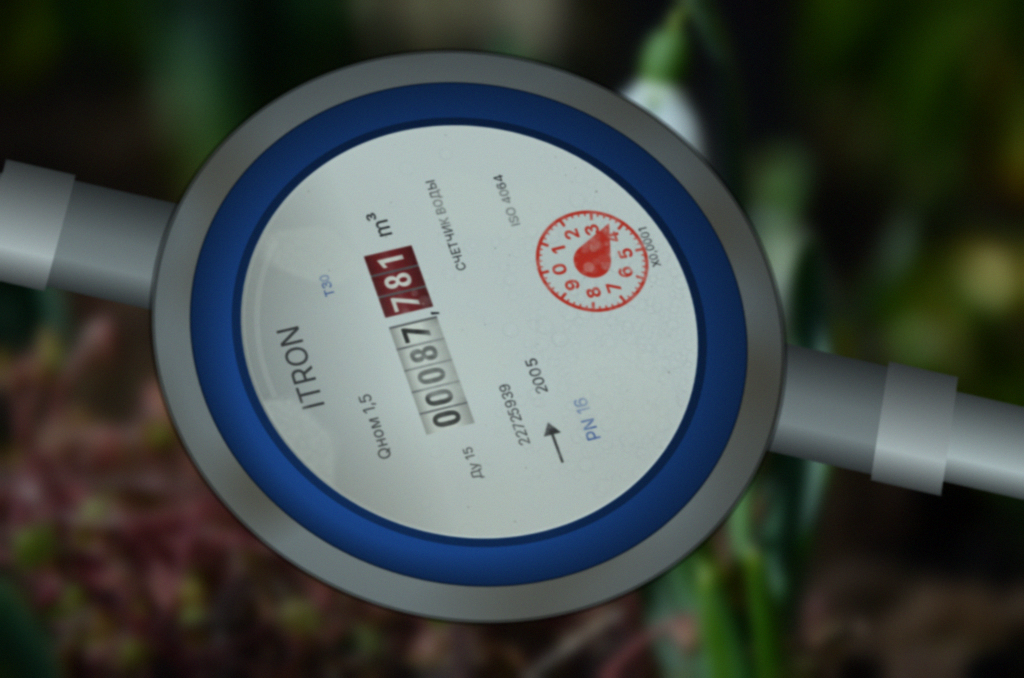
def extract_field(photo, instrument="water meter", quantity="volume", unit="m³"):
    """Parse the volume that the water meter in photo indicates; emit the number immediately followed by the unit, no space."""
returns 87.7813m³
